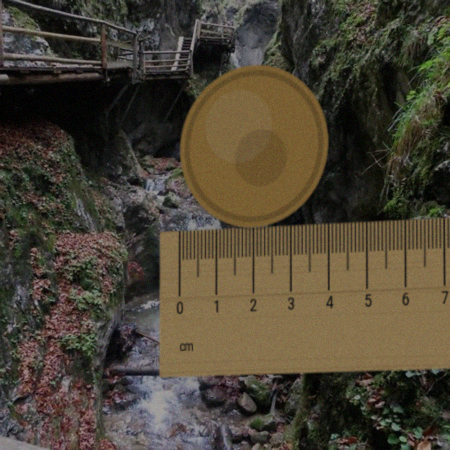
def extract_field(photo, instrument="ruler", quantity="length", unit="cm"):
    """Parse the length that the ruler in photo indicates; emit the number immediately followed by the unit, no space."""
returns 4cm
